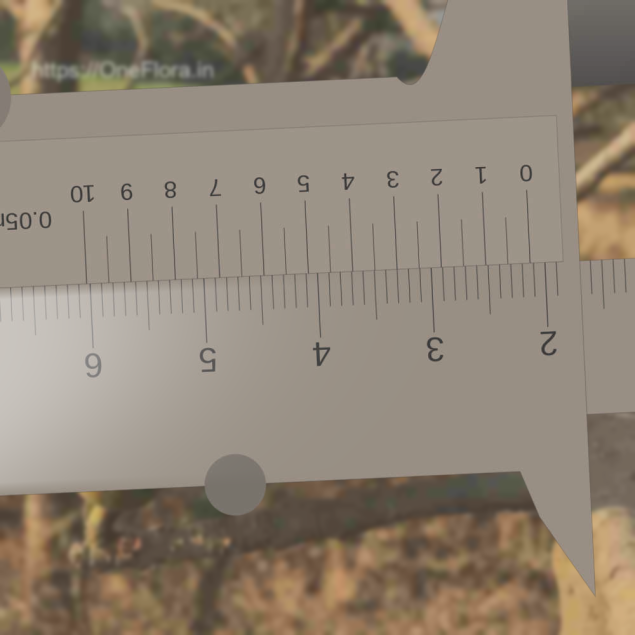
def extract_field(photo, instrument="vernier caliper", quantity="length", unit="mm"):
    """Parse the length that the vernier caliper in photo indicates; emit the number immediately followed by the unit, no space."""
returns 21.3mm
